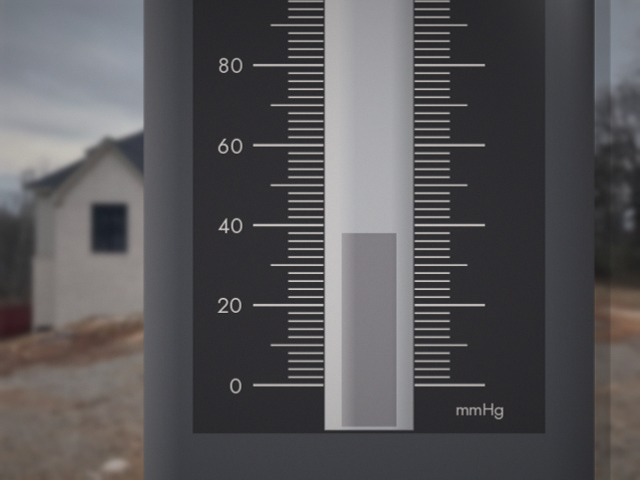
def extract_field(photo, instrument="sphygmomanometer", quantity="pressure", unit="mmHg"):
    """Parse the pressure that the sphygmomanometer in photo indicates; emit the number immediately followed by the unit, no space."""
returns 38mmHg
